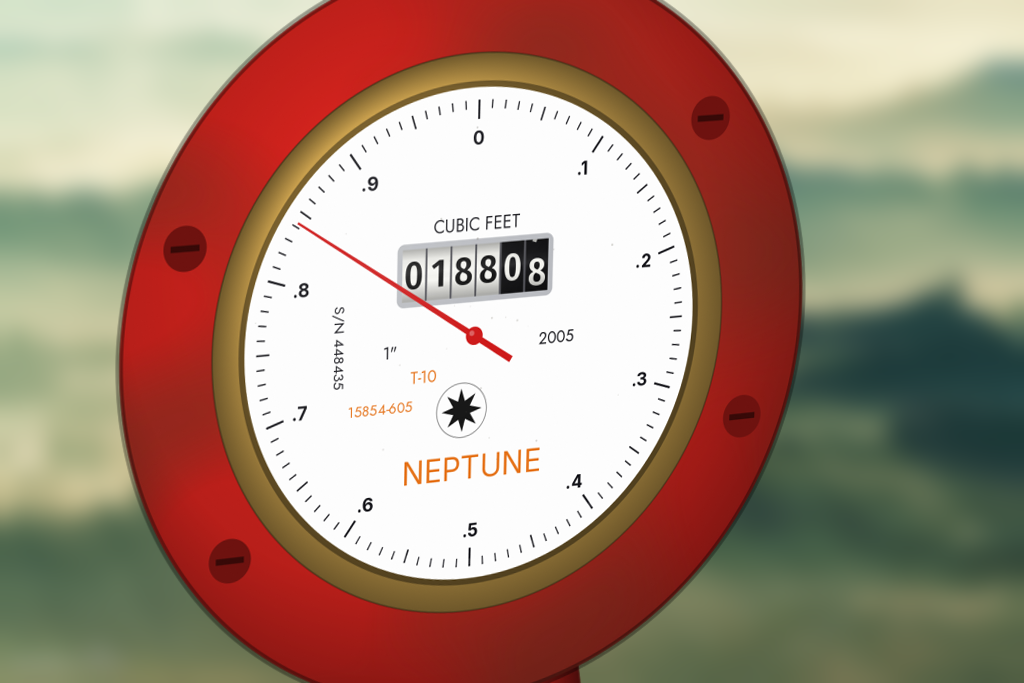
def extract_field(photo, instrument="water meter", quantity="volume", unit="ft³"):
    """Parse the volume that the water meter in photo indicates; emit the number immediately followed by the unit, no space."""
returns 18807.84ft³
